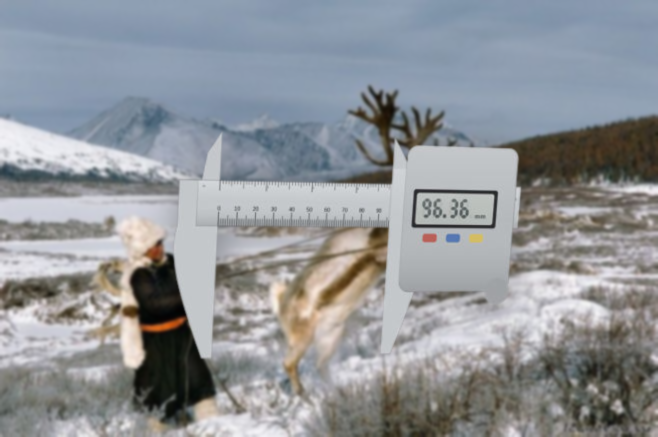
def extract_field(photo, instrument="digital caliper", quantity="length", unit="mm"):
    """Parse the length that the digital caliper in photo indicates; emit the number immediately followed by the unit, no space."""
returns 96.36mm
